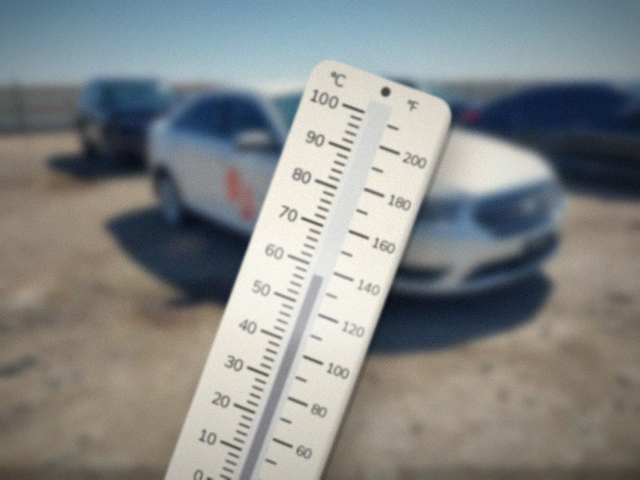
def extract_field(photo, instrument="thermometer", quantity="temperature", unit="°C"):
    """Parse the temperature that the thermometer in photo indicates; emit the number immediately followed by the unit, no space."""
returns 58°C
